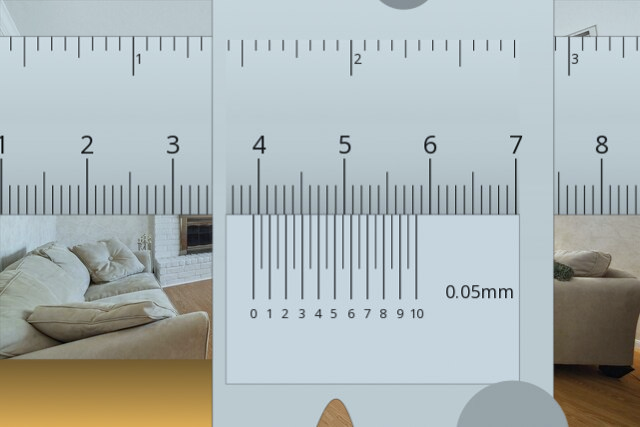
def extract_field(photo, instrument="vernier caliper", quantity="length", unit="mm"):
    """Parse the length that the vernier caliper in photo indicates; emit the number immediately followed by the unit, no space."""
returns 39.4mm
